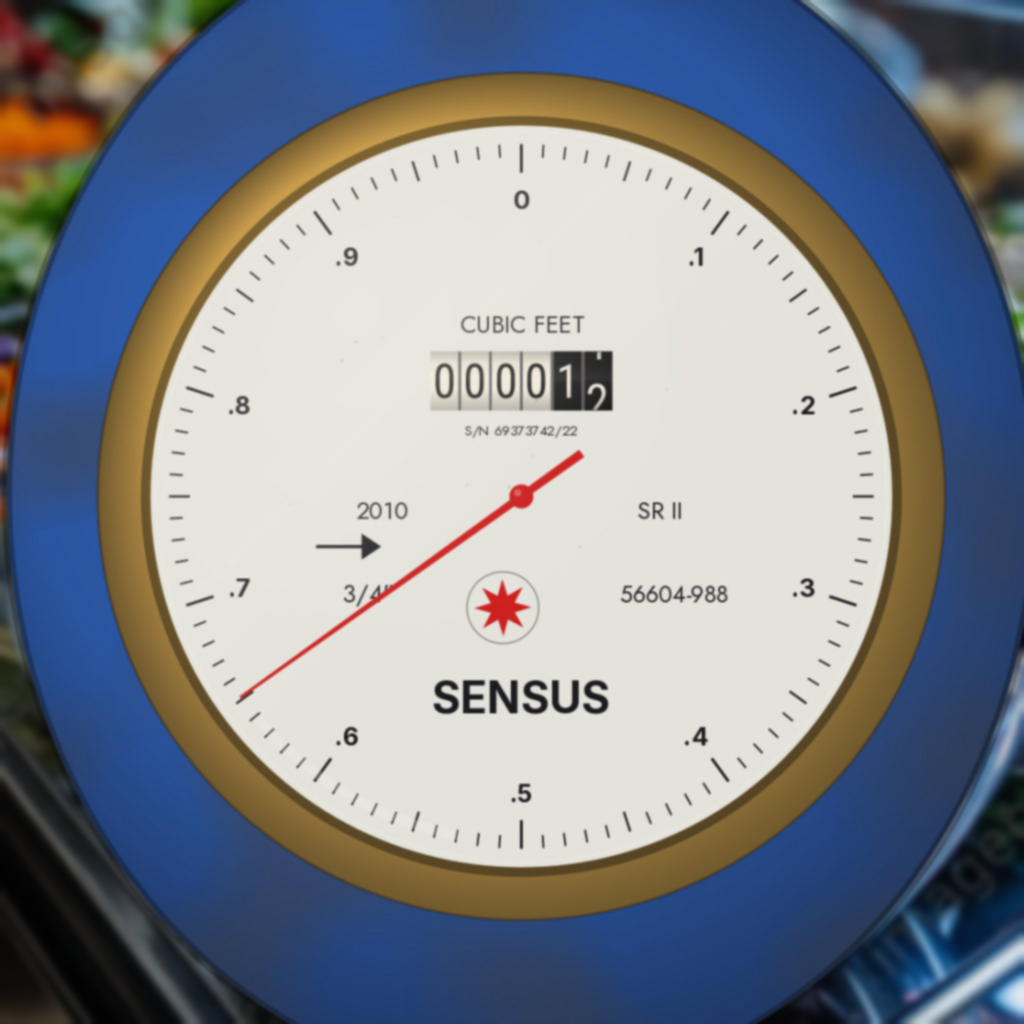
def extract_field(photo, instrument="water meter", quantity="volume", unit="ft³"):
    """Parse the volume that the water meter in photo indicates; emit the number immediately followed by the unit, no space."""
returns 11.65ft³
